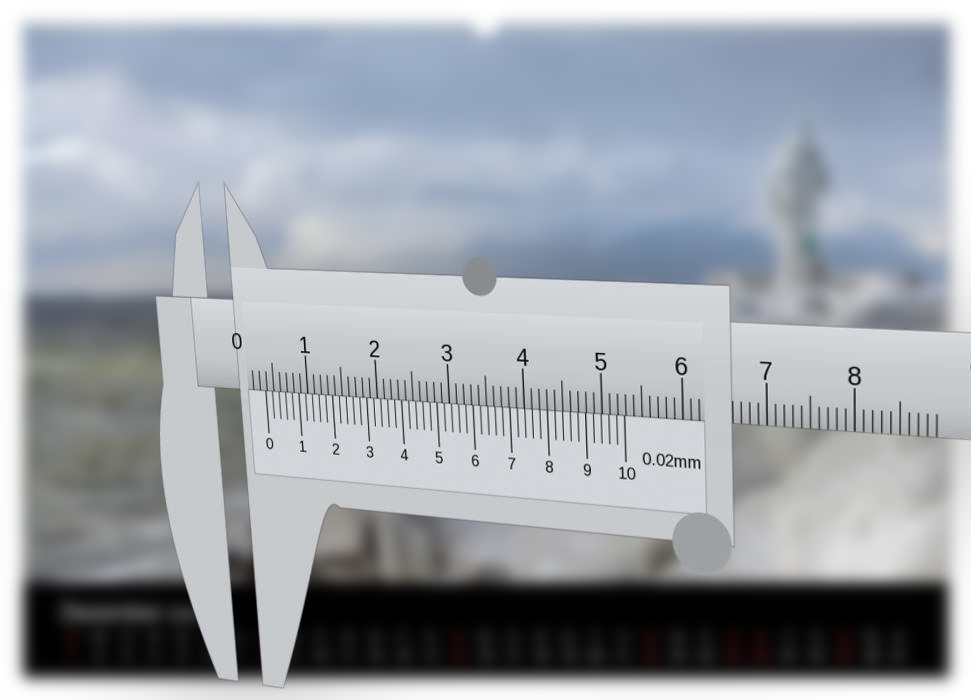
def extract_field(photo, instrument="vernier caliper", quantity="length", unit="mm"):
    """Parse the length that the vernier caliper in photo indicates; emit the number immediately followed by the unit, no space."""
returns 3.8mm
